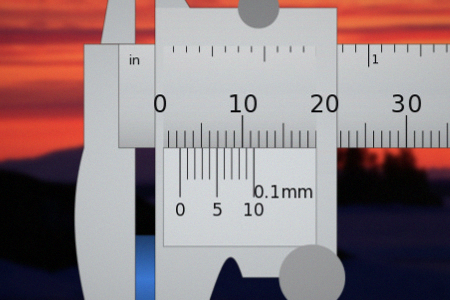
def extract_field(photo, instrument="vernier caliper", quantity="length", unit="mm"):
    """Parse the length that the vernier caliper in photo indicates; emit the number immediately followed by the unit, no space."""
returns 2.4mm
